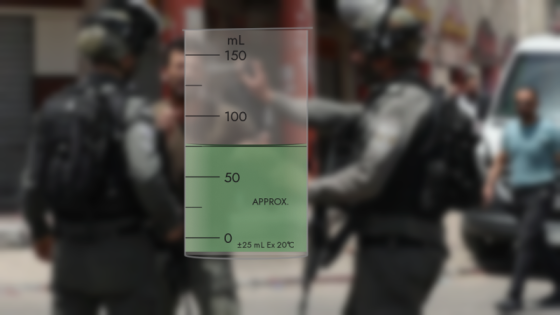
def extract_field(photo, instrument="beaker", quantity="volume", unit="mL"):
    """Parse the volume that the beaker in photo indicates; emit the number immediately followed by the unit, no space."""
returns 75mL
